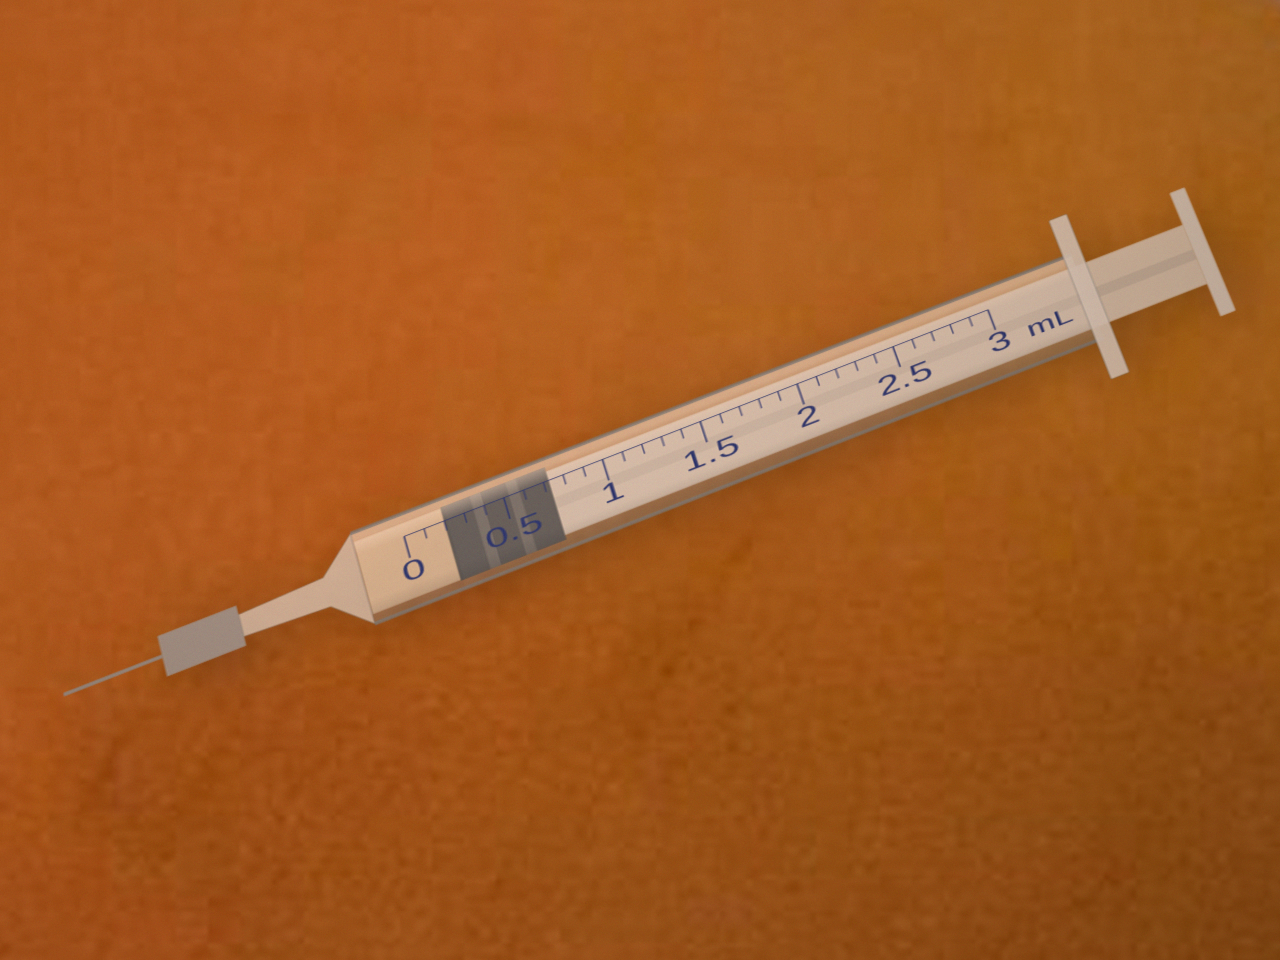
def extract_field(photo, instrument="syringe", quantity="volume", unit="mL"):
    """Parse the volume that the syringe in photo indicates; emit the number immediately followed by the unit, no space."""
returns 0.2mL
